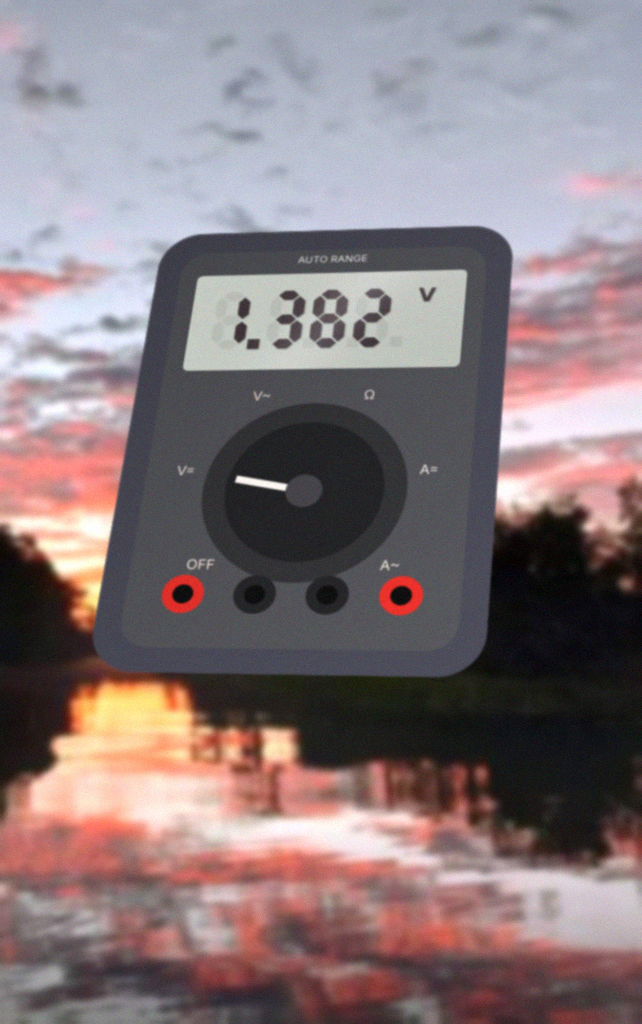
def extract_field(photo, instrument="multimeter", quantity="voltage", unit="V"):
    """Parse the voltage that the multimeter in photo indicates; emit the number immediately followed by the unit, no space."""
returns 1.382V
